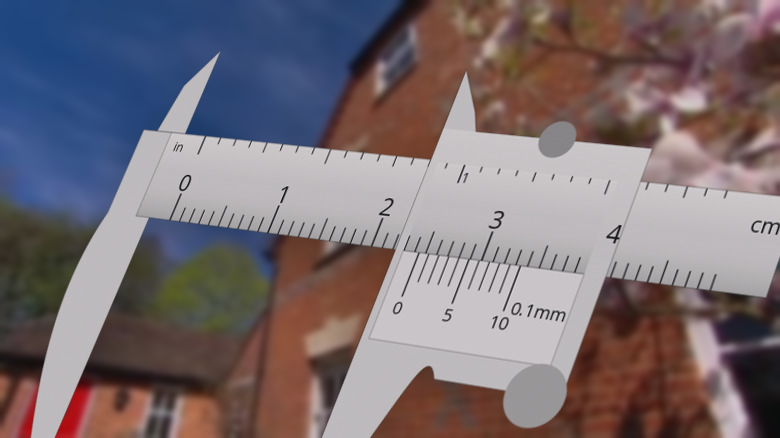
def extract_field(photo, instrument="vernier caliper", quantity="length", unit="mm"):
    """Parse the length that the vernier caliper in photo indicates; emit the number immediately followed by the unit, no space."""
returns 24.4mm
